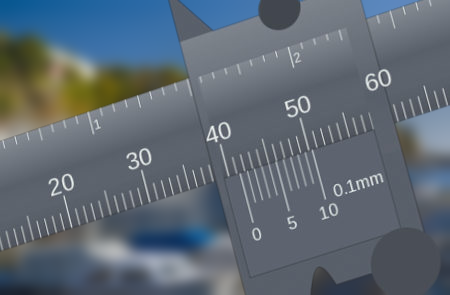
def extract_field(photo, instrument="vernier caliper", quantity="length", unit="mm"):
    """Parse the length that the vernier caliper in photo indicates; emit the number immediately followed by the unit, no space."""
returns 41.4mm
